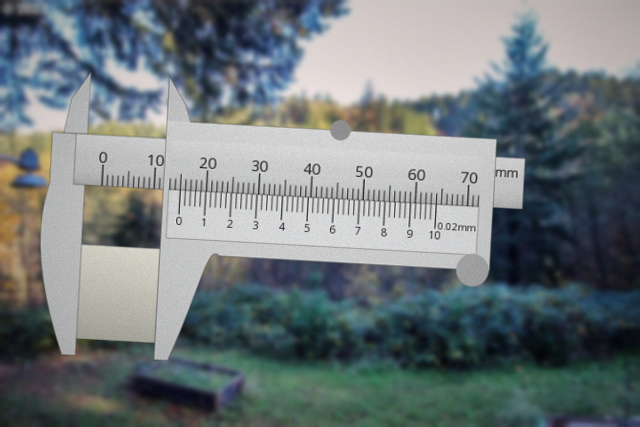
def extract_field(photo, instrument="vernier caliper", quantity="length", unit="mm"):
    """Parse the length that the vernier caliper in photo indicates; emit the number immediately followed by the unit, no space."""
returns 15.0mm
